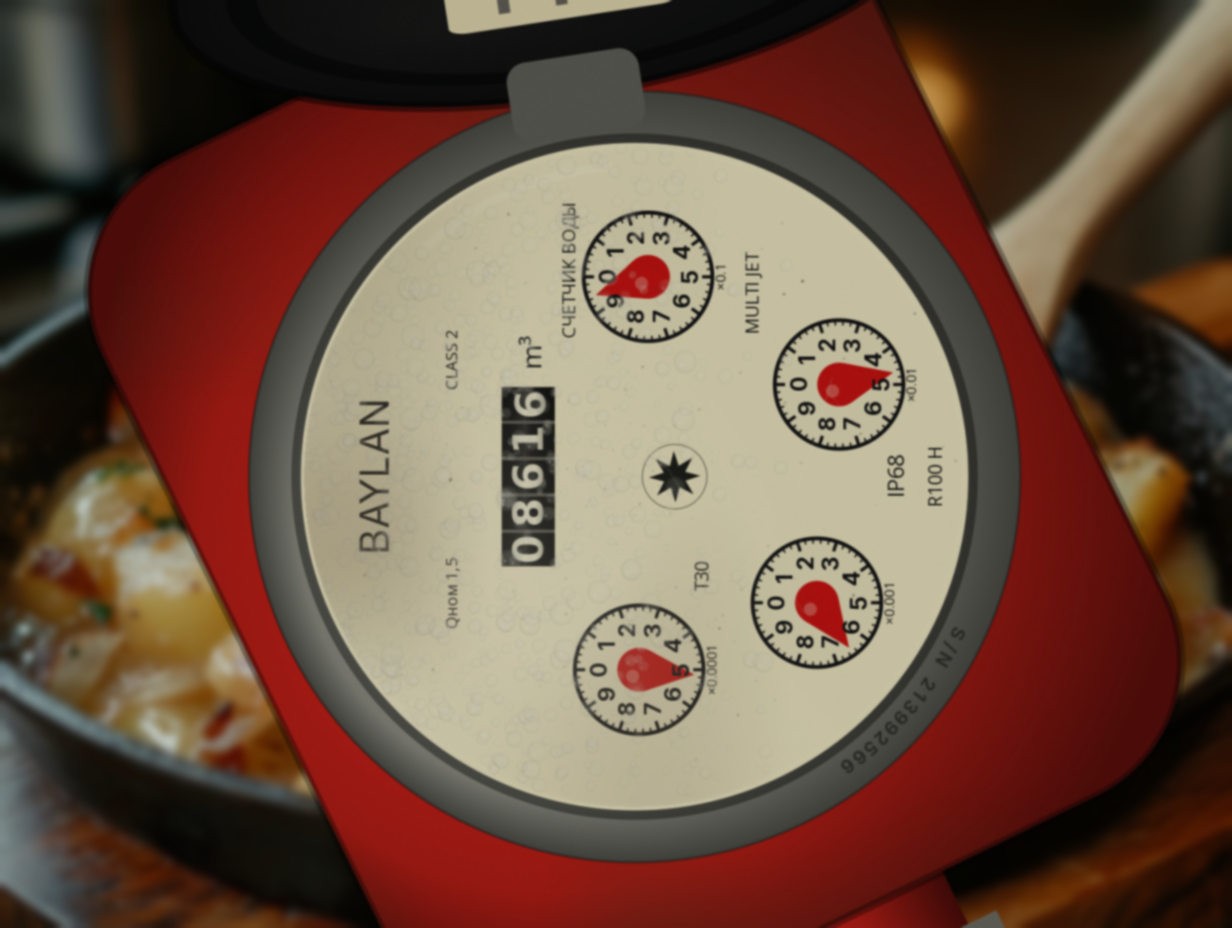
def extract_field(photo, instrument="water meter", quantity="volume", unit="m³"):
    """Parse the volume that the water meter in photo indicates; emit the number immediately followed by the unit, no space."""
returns 8615.9465m³
